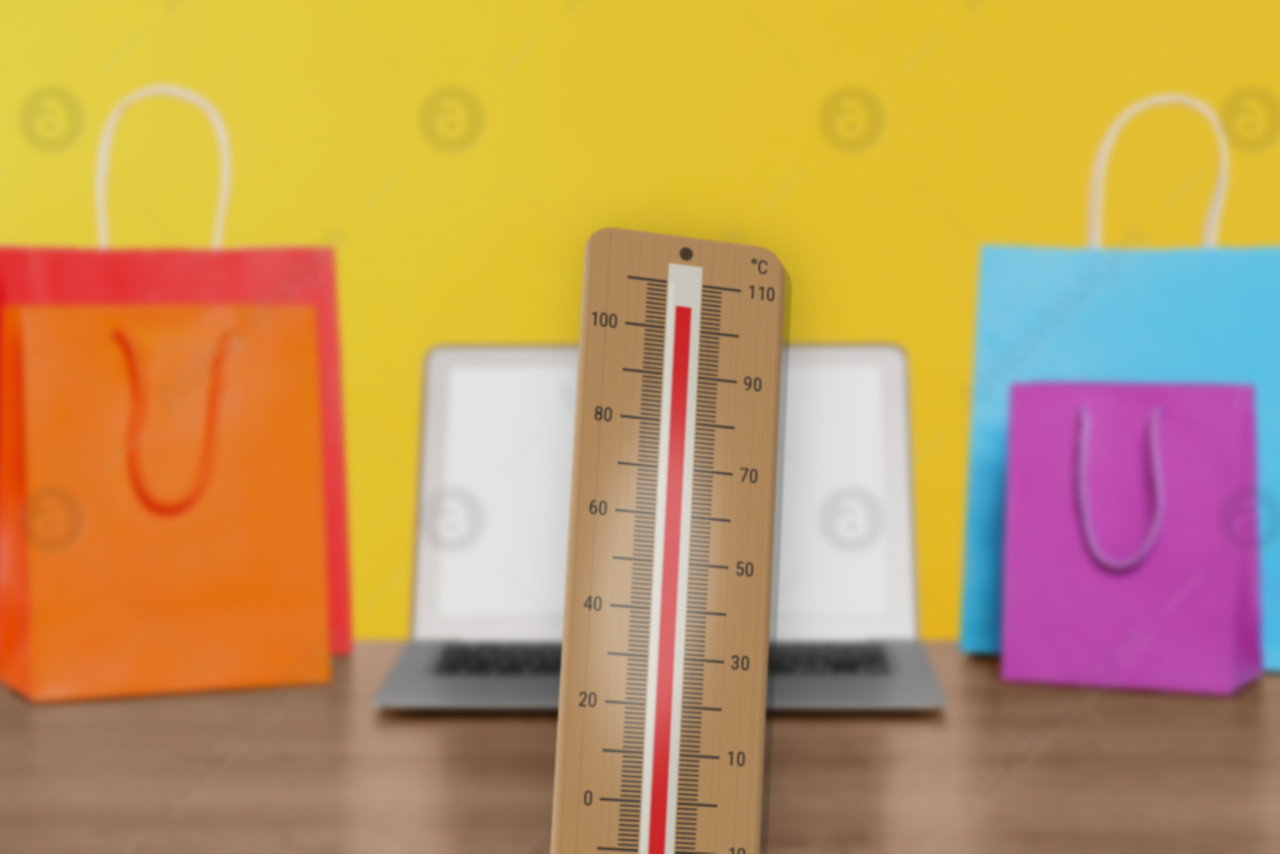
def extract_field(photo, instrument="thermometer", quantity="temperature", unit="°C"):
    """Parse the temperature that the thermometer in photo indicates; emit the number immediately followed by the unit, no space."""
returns 105°C
